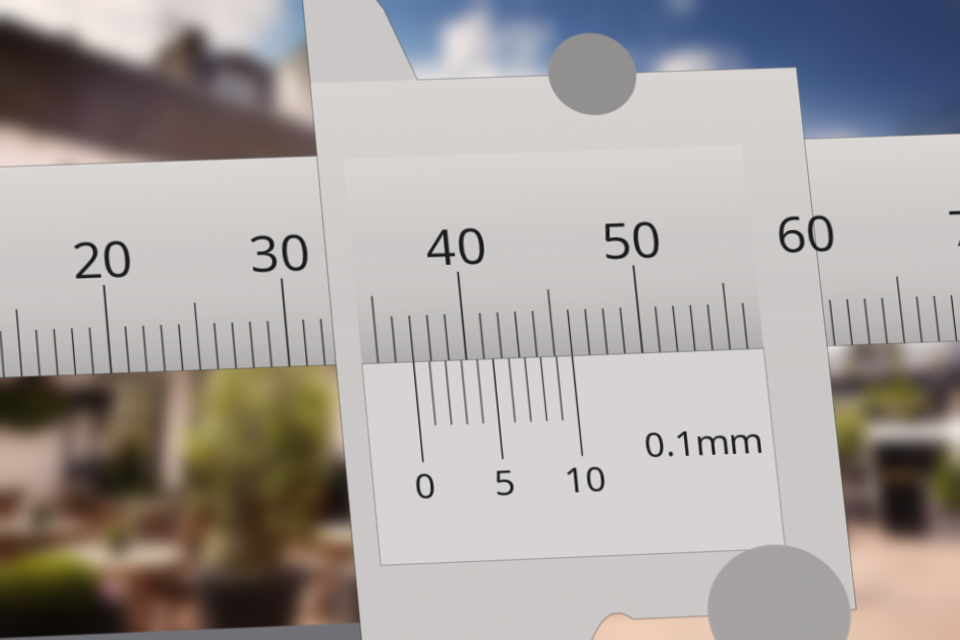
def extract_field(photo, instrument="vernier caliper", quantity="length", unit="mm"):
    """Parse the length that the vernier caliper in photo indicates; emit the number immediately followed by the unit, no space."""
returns 37.0mm
